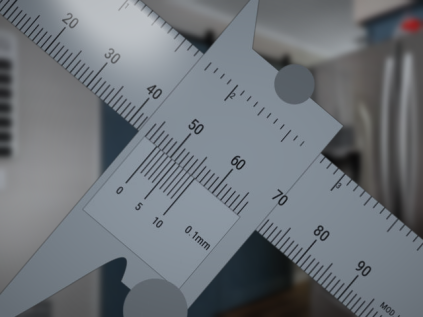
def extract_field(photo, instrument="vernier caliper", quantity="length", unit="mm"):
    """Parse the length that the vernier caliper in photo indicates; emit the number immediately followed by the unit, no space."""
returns 46.8mm
